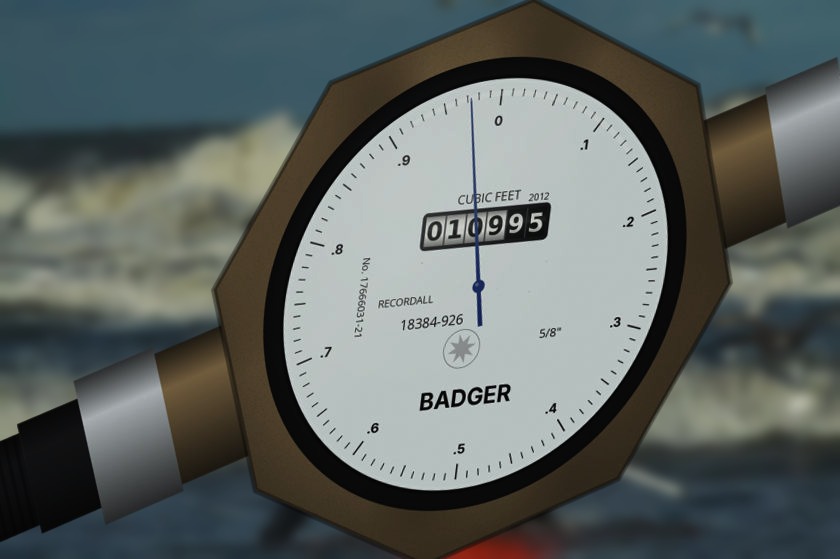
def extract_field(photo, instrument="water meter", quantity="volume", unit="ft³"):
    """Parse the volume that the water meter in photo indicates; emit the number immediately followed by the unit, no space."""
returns 10994.97ft³
